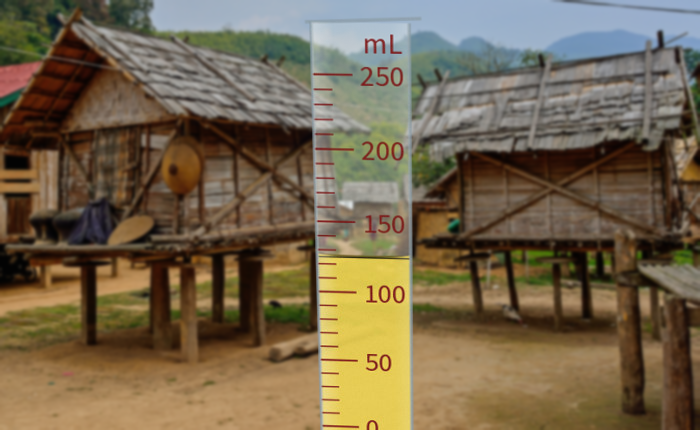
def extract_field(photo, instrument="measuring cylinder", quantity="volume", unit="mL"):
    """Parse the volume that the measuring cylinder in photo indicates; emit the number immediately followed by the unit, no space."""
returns 125mL
